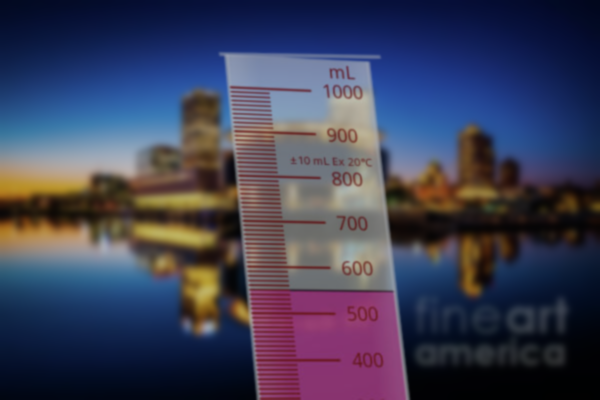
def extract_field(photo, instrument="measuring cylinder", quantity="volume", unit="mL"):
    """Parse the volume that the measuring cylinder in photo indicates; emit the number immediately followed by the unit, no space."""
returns 550mL
